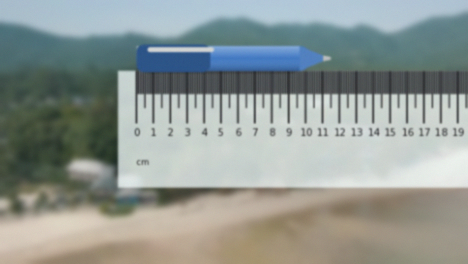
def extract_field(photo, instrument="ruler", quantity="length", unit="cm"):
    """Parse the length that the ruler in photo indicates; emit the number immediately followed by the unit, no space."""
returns 11.5cm
